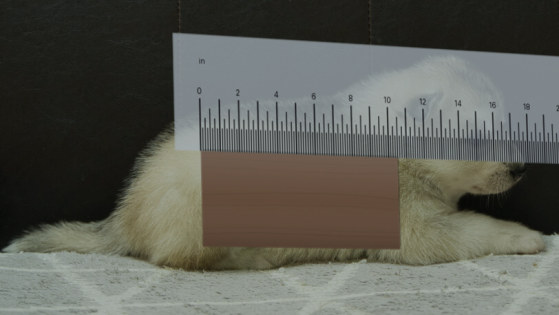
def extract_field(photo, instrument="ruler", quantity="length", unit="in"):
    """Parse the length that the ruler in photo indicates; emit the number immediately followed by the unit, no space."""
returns 10.5in
